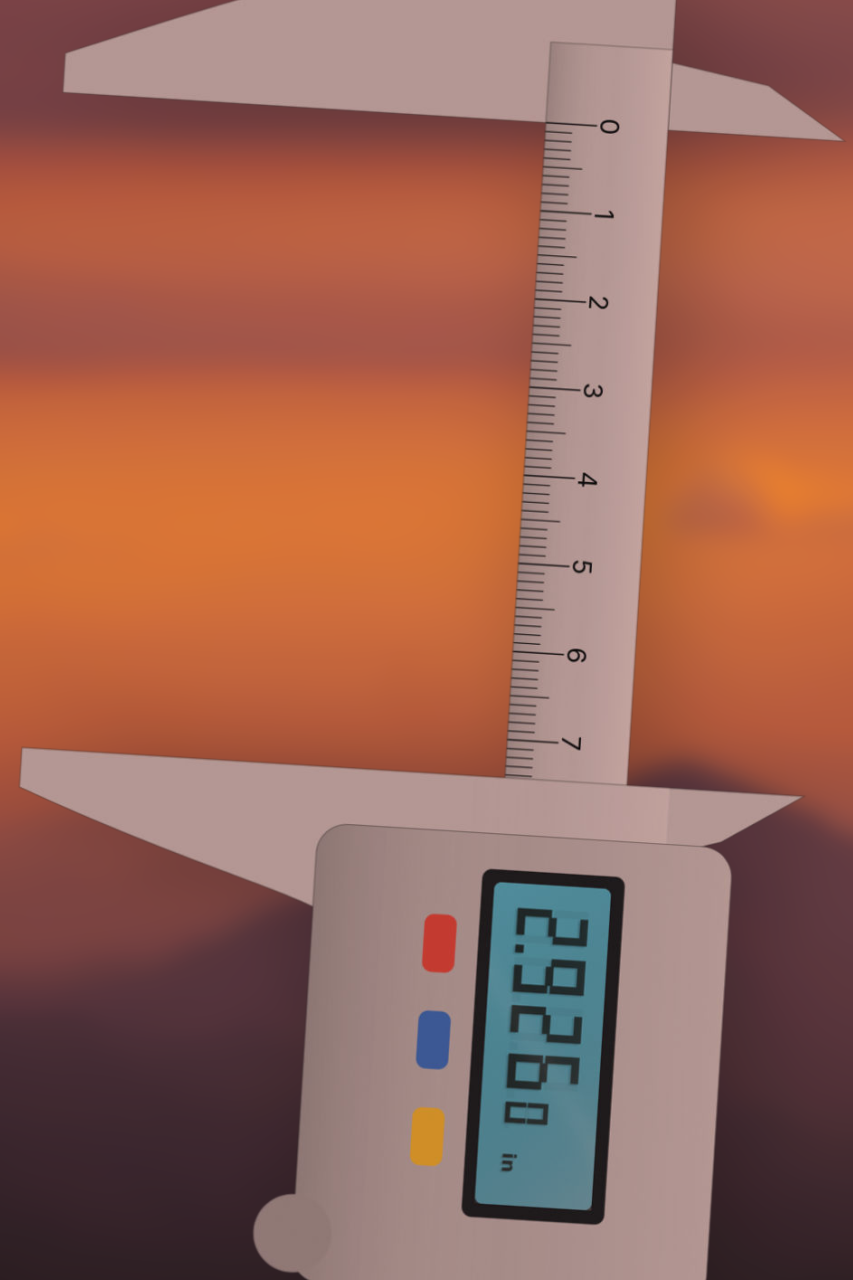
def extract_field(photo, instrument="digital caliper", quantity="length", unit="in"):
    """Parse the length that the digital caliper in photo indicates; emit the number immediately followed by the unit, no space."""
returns 2.9260in
